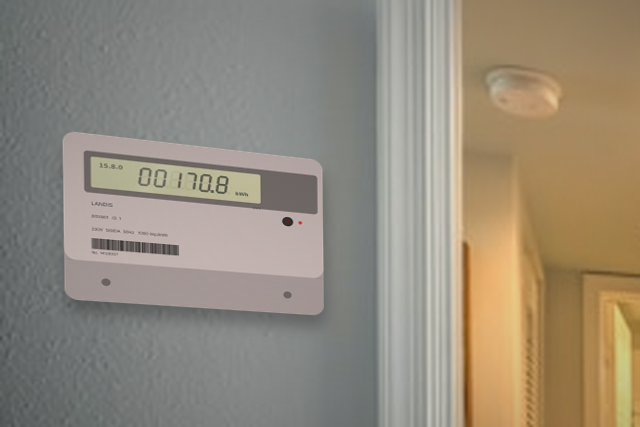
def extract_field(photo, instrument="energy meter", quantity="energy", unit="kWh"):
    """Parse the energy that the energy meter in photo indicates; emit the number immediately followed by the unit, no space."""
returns 170.8kWh
